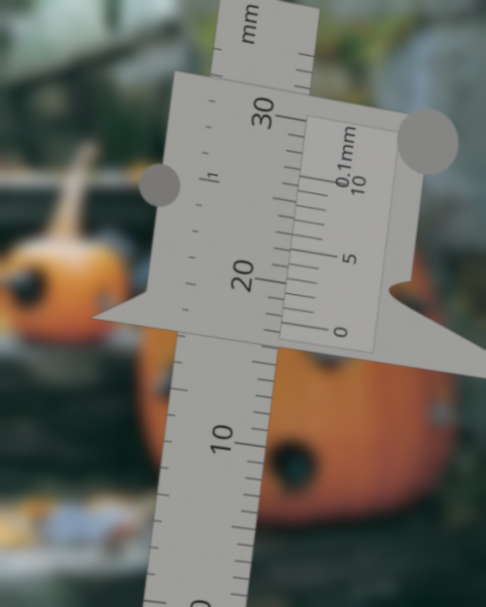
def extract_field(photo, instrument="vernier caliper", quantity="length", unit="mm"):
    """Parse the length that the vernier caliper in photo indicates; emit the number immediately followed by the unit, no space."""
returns 17.6mm
